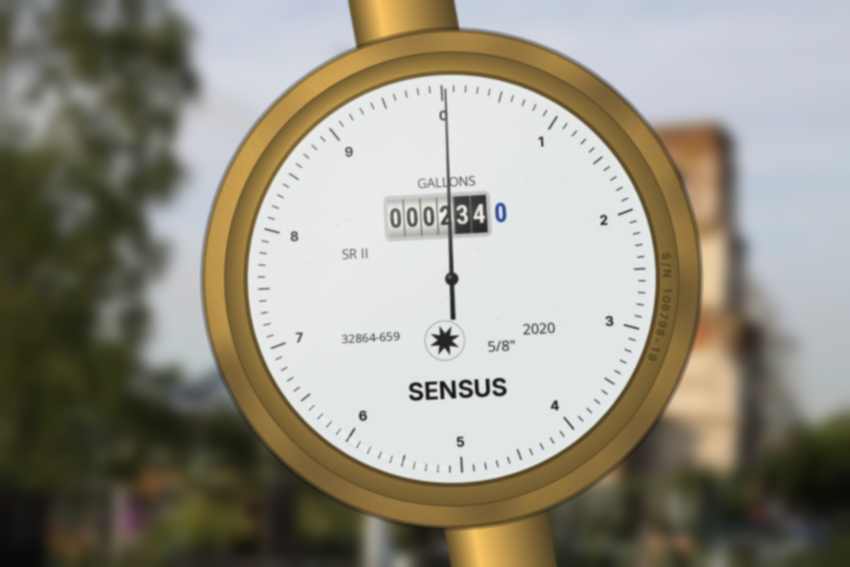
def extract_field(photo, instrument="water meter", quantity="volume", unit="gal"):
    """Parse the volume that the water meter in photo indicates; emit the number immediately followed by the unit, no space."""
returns 2340.0gal
